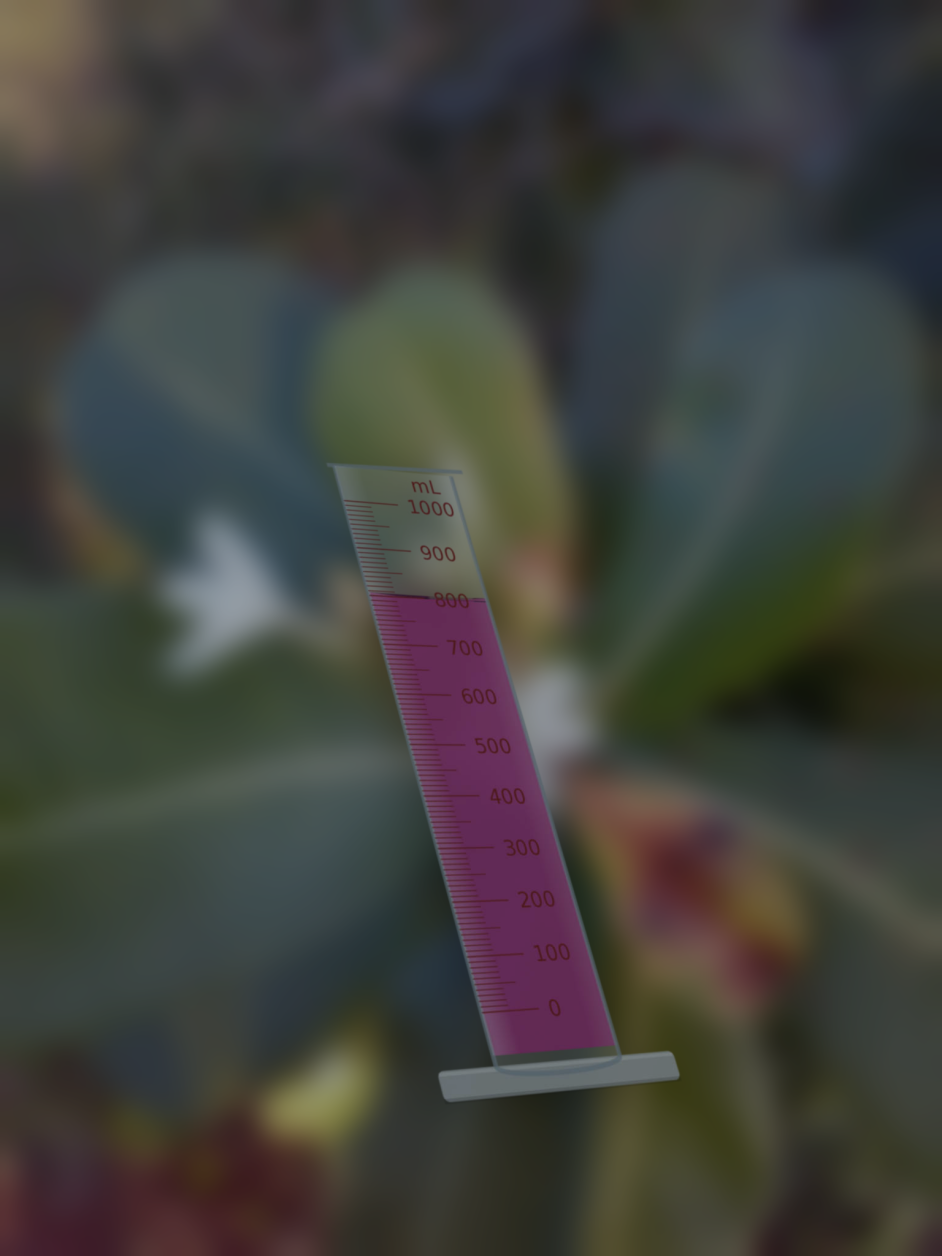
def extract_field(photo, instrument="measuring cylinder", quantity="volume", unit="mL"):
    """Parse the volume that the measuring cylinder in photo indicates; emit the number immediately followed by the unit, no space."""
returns 800mL
